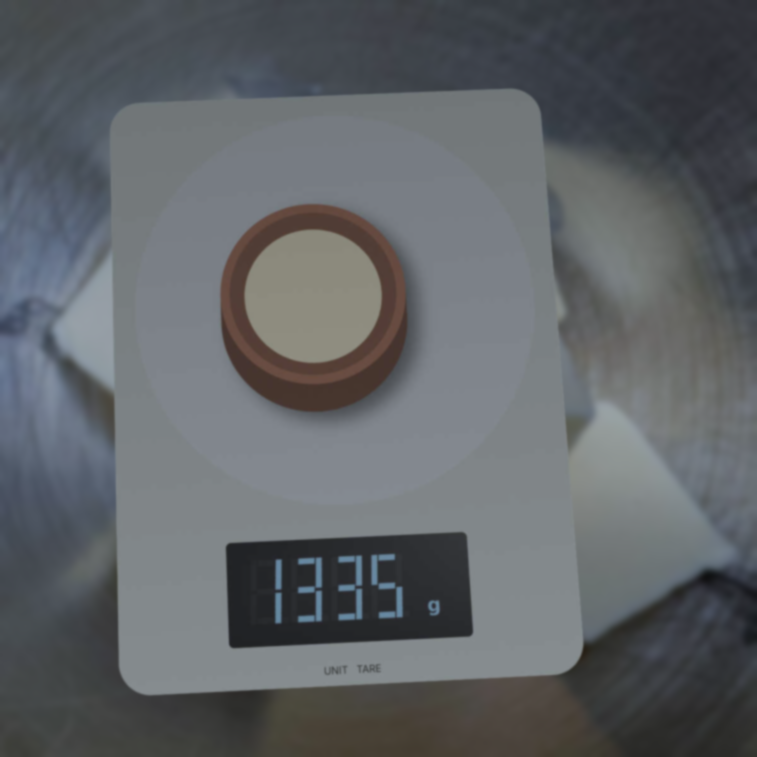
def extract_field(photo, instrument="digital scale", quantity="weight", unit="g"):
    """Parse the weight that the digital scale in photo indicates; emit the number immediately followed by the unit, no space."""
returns 1335g
